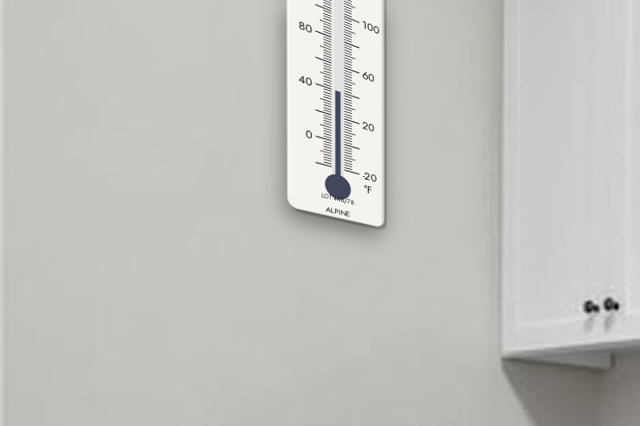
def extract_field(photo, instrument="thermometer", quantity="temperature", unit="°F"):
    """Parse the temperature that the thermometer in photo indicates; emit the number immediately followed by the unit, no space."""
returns 40°F
